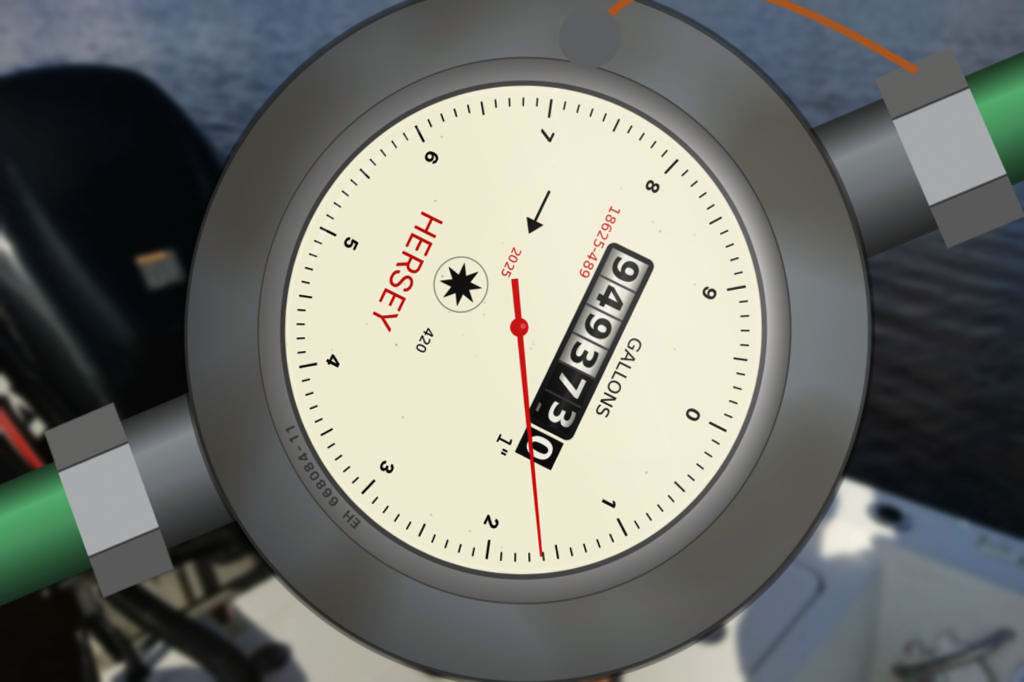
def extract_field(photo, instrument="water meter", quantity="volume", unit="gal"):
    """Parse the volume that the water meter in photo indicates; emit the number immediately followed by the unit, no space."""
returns 9493731.6gal
